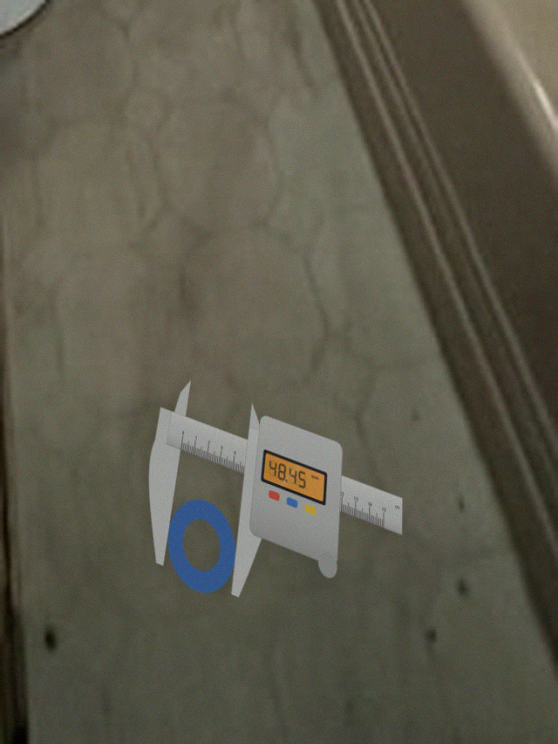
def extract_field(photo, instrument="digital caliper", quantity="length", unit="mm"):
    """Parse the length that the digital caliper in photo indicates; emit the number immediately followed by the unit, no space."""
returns 48.45mm
